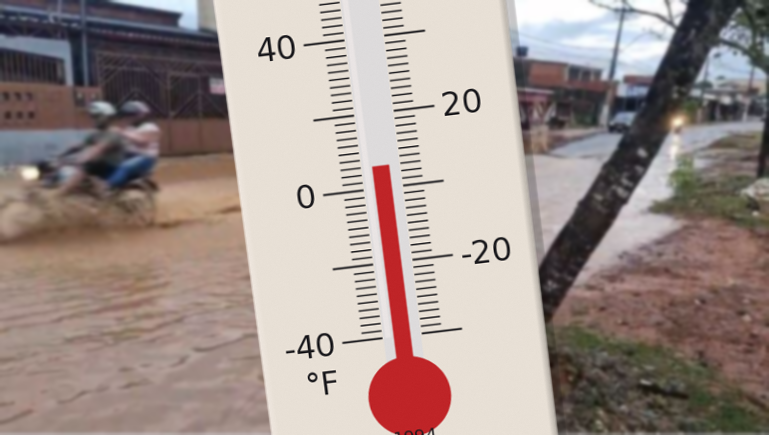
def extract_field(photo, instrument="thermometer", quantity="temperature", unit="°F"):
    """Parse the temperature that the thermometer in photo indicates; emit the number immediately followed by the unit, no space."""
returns 6°F
